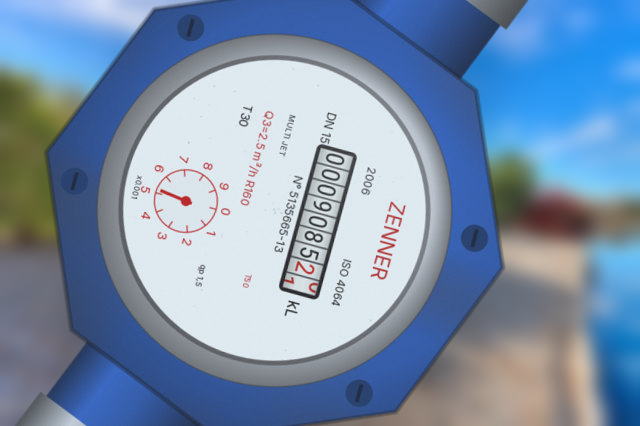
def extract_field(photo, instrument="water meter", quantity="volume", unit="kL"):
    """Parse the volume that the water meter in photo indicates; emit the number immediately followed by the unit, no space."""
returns 9085.205kL
